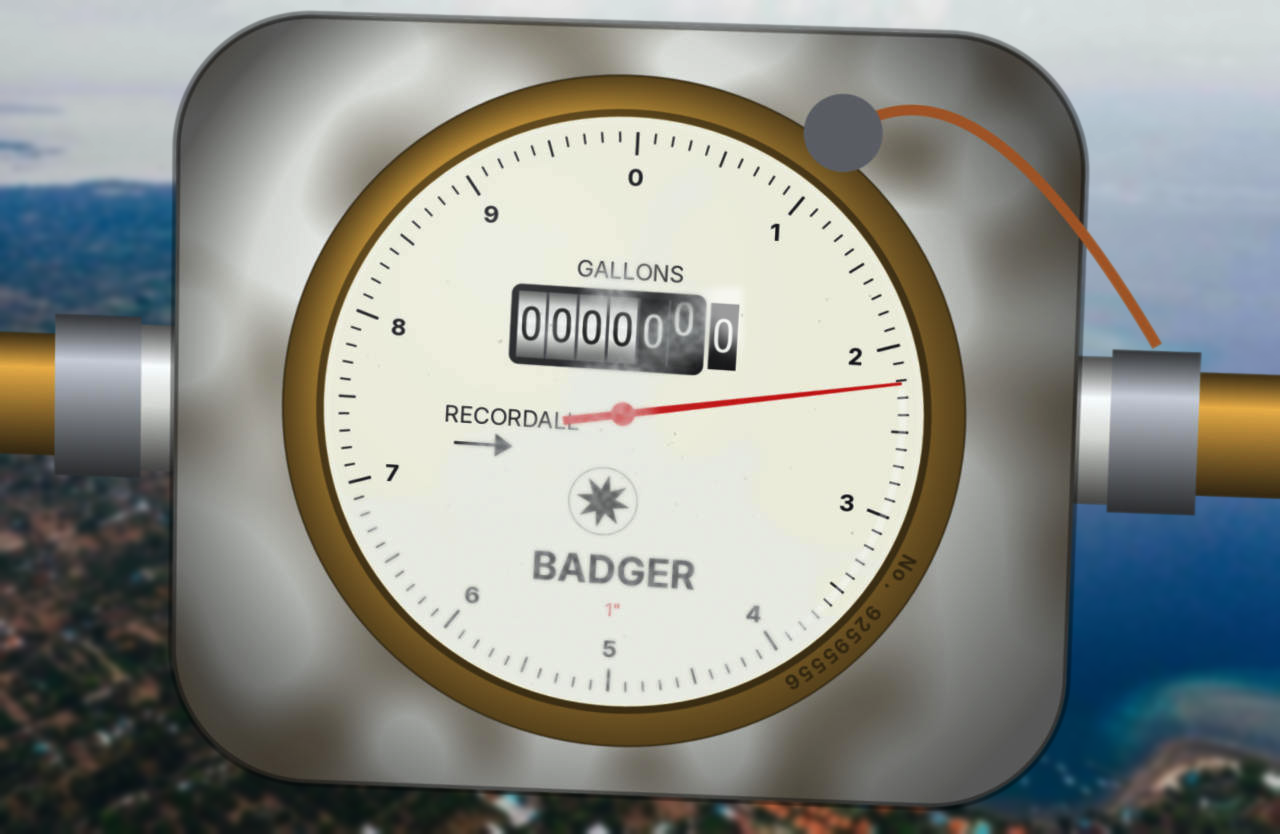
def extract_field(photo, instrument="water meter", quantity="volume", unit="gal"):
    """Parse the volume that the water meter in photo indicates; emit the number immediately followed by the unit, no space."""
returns 2.2gal
